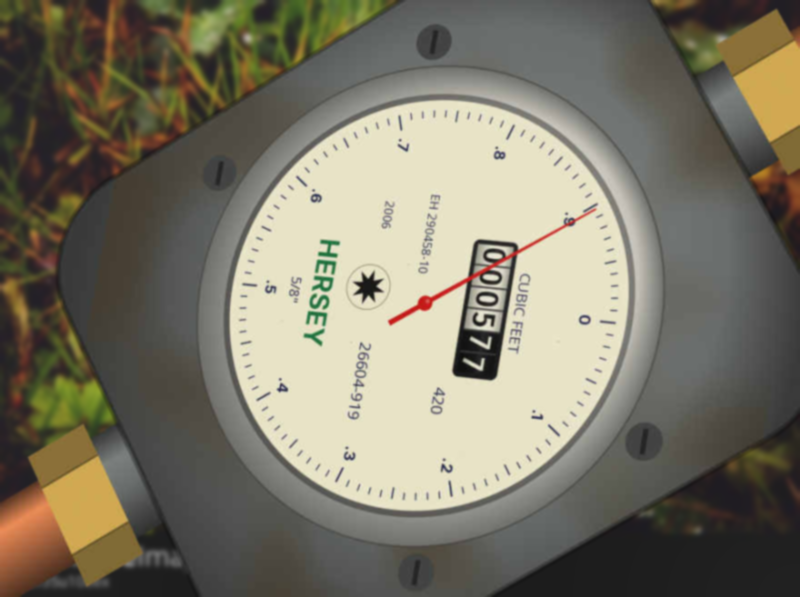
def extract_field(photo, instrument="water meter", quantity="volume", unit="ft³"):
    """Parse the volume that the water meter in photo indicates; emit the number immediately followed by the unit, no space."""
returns 576.90ft³
